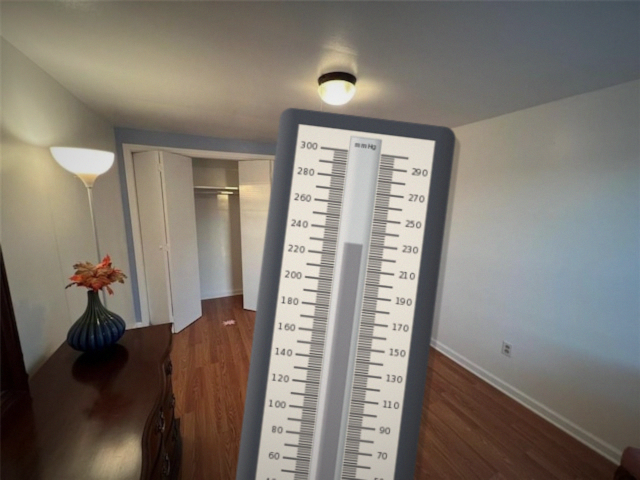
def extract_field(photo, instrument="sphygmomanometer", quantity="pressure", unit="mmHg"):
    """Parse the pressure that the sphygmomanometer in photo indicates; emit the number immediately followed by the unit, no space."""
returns 230mmHg
